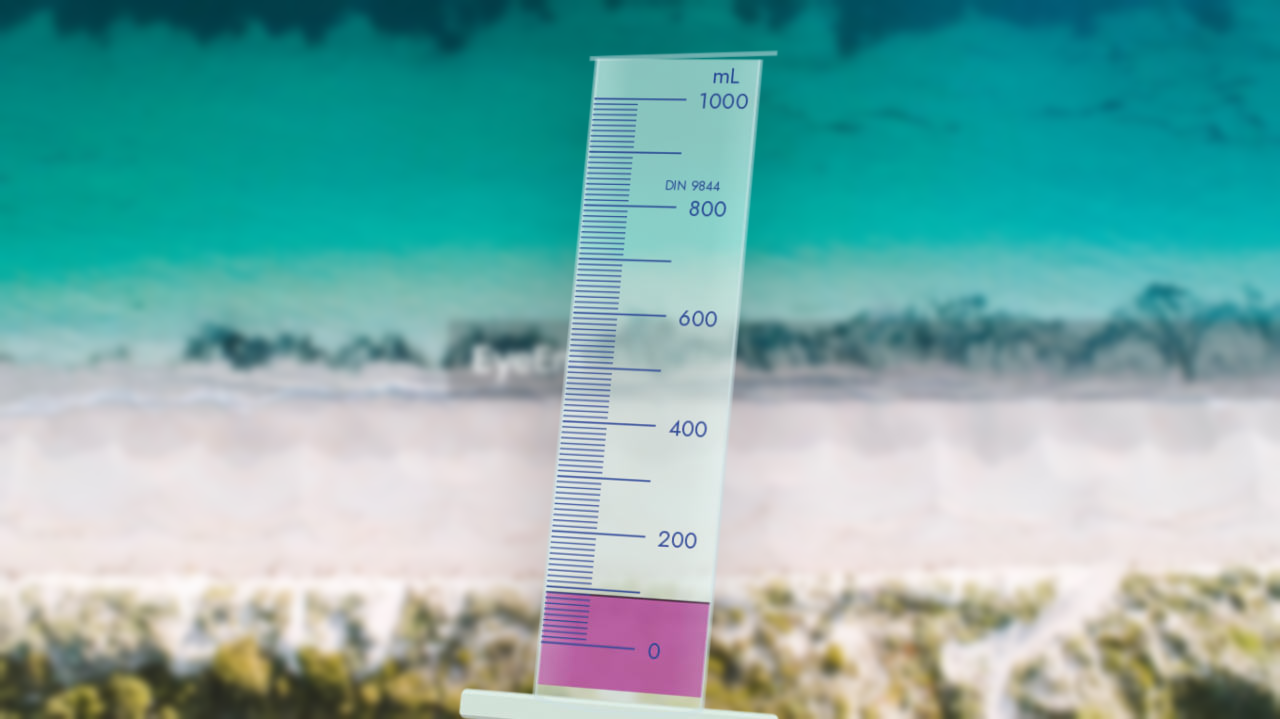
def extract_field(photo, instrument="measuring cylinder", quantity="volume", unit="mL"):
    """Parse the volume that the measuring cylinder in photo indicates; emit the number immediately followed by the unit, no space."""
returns 90mL
